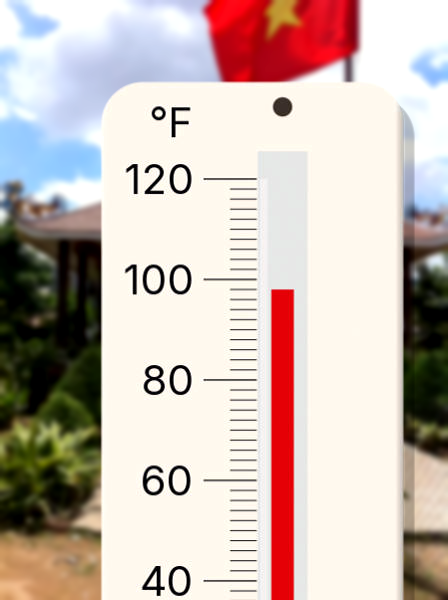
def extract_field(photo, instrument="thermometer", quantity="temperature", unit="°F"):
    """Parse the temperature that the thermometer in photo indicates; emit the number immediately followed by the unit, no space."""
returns 98°F
